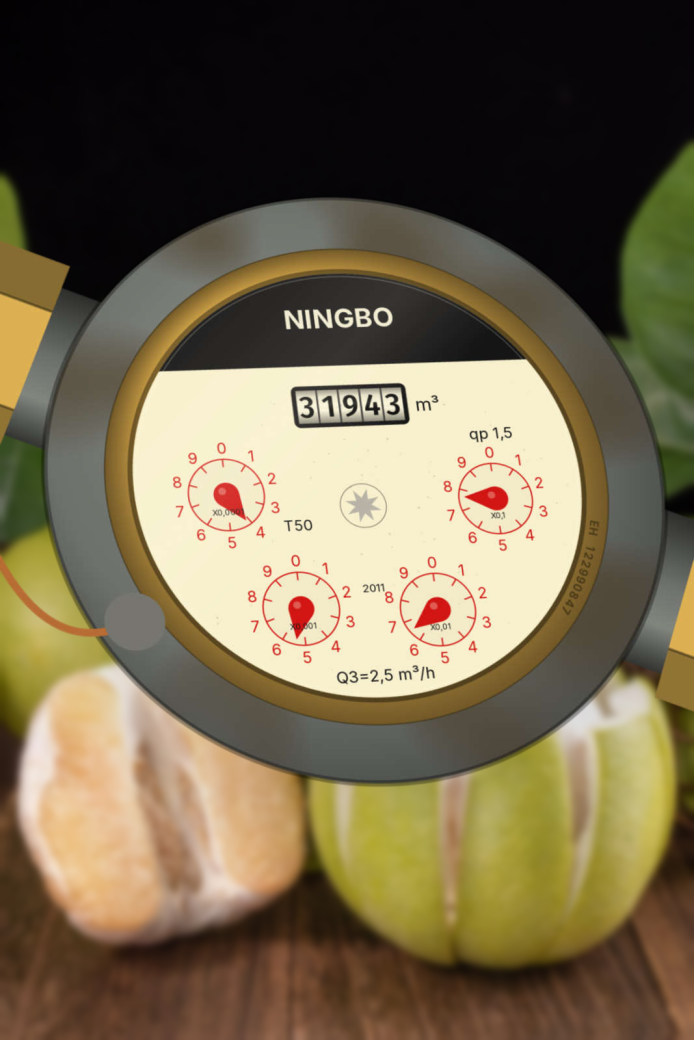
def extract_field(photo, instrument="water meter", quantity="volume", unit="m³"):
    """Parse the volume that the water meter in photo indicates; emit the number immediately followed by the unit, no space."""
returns 31943.7654m³
